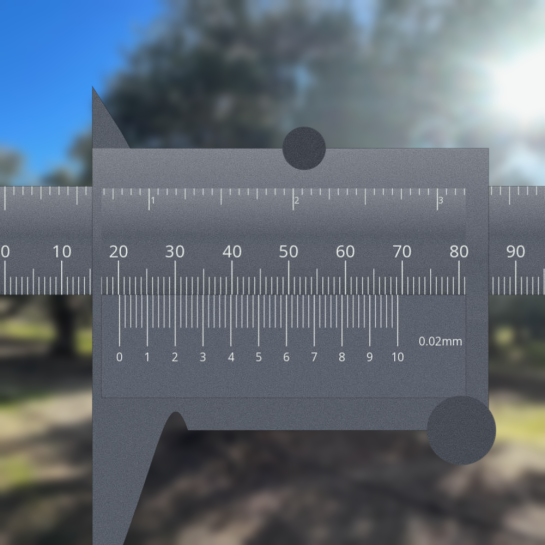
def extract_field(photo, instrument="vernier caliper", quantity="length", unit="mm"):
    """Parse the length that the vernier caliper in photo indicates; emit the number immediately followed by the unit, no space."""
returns 20.2mm
